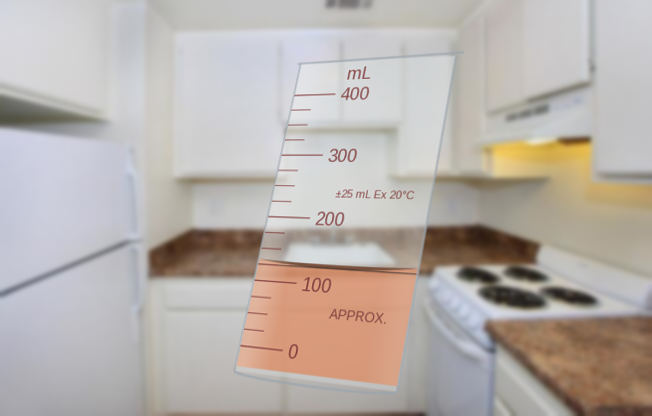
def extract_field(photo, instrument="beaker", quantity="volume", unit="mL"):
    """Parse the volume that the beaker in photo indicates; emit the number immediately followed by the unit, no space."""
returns 125mL
